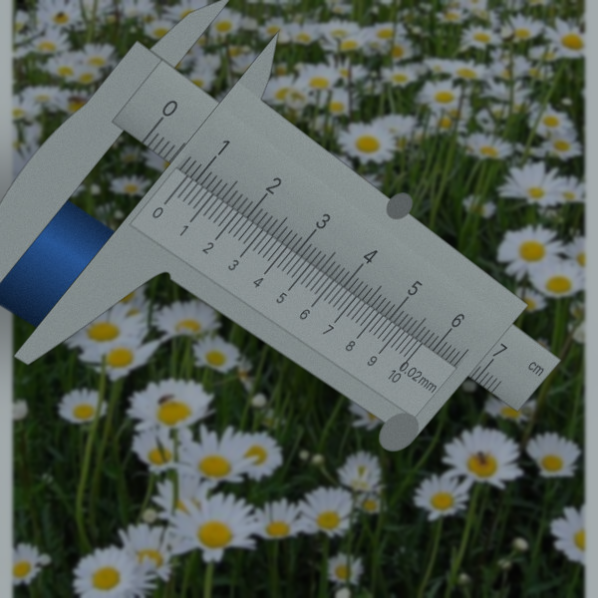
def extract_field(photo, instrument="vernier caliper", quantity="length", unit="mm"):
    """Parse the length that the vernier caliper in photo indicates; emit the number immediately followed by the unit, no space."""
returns 8.5mm
